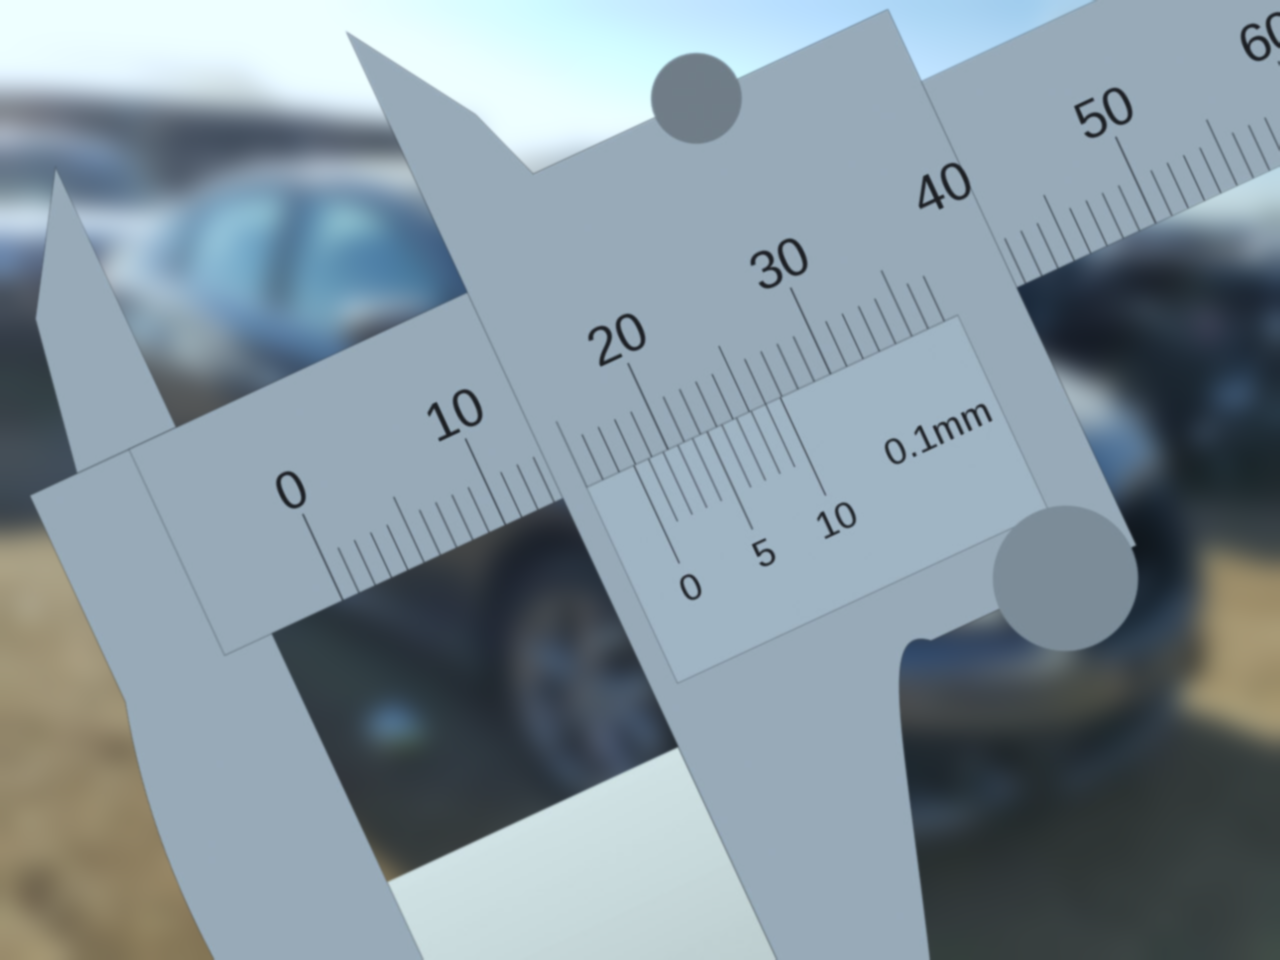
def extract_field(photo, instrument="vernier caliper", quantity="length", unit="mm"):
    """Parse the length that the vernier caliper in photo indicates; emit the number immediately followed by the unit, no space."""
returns 17.9mm
